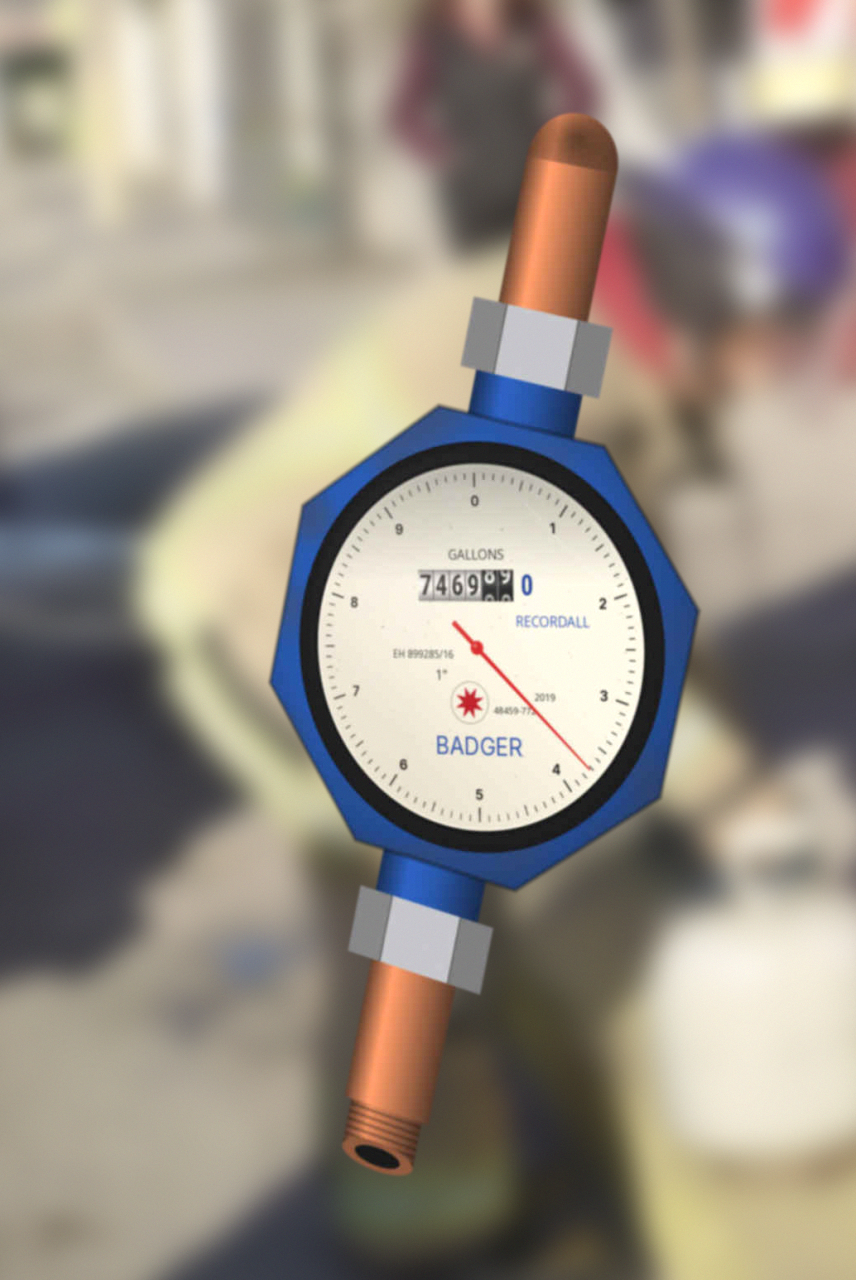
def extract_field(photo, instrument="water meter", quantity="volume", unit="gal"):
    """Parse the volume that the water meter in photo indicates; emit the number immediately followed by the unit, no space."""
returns 7469893.7gal
